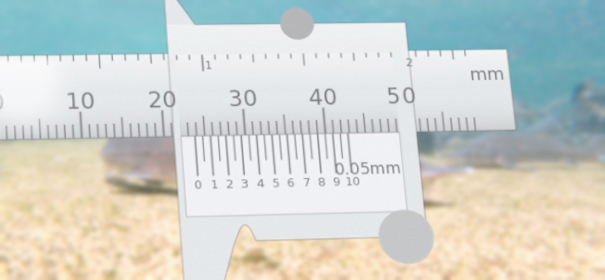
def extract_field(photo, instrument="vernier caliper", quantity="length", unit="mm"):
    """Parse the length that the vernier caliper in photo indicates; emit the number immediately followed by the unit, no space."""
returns 23.8mm
